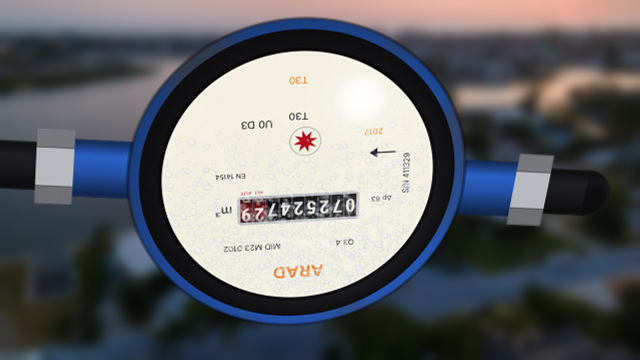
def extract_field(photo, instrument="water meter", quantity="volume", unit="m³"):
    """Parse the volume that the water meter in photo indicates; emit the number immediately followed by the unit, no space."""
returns 725247.29m³
